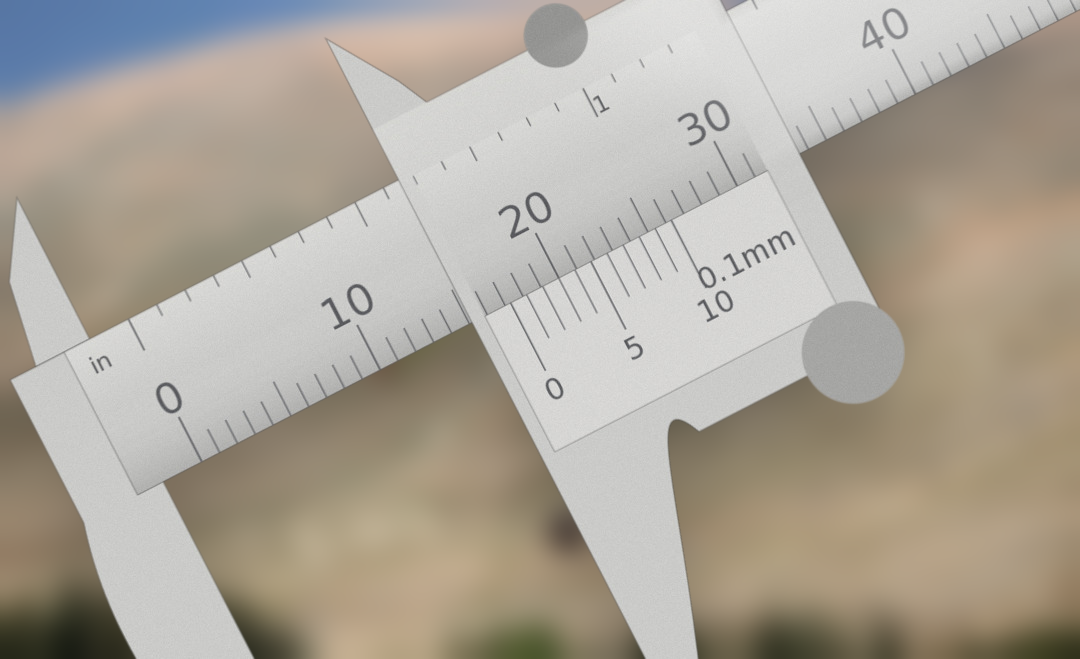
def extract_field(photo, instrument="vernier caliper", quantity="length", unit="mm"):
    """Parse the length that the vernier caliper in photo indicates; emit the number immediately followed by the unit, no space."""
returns 17.3mm
